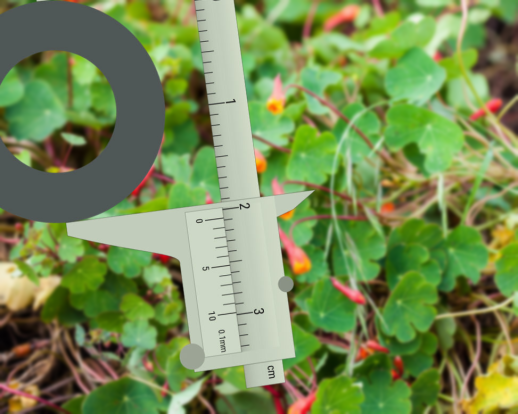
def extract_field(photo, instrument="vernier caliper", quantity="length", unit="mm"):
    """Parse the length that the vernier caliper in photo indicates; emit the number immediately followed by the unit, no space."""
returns 20.8mm
